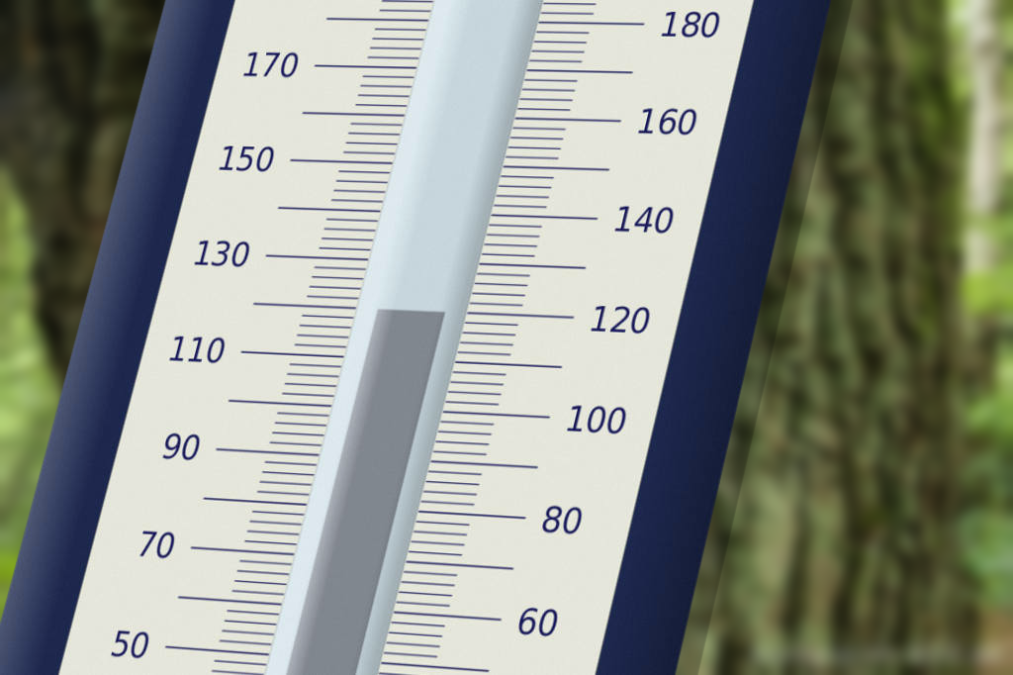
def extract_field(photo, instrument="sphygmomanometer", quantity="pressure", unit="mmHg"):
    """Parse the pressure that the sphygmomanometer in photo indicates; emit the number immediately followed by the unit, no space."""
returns 120mmHg
